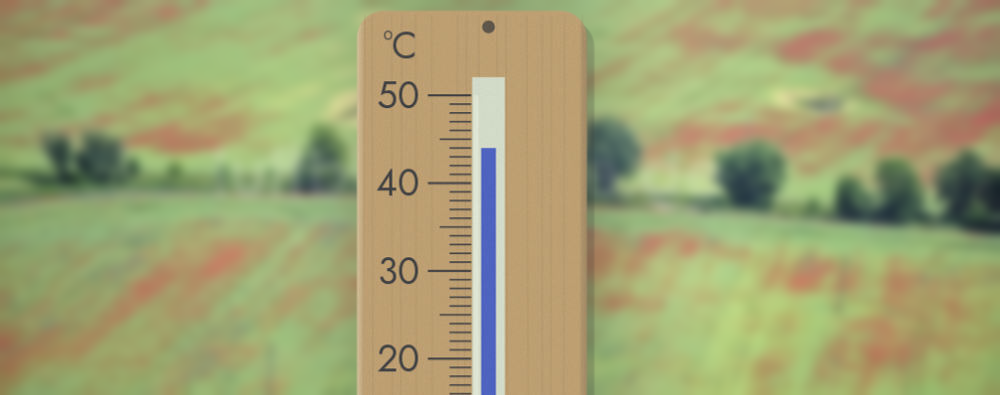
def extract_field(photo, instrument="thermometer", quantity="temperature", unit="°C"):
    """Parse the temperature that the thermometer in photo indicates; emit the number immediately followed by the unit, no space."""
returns 44°C
